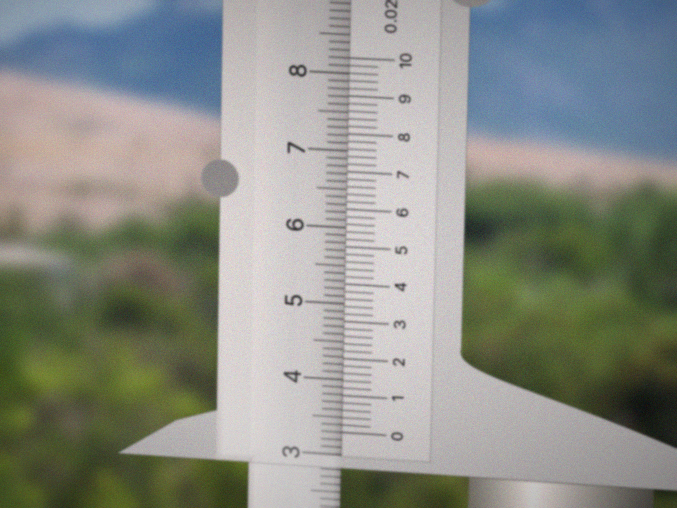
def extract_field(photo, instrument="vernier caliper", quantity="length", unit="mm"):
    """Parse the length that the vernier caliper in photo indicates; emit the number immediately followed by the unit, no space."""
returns 33.0mm
